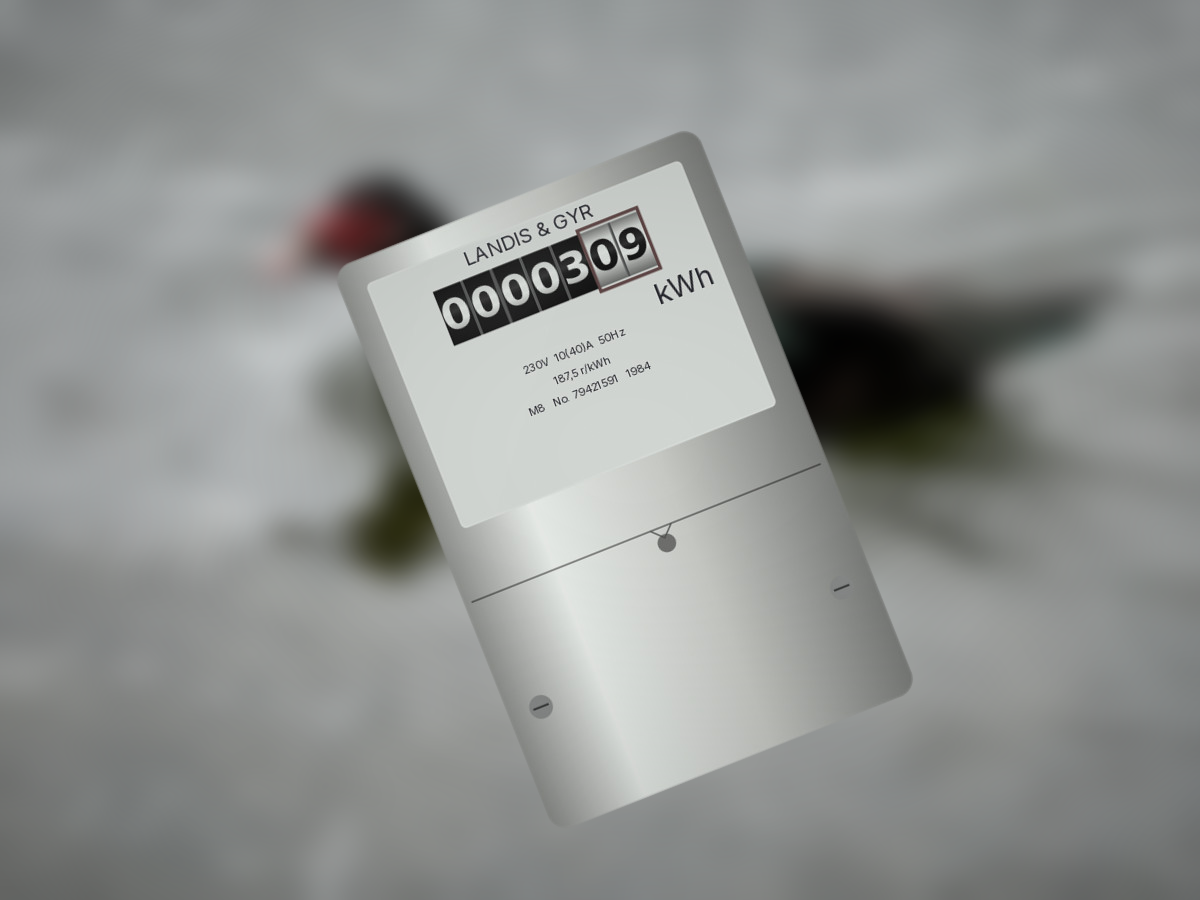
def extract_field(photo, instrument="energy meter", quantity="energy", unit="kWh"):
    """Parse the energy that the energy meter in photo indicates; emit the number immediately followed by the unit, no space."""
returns 3.09kWh
